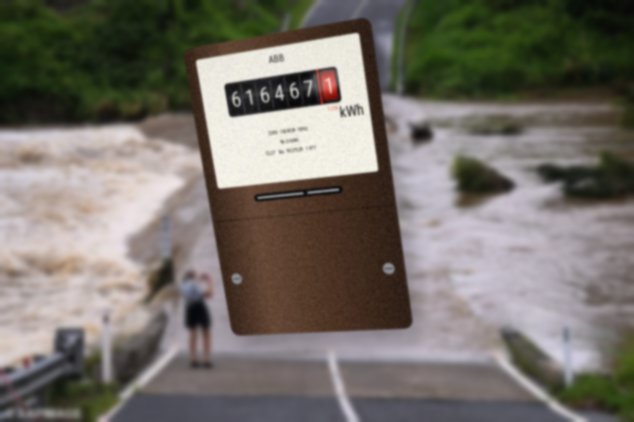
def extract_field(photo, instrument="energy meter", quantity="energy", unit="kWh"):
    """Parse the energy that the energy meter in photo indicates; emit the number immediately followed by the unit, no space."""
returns 616467.1kWh
